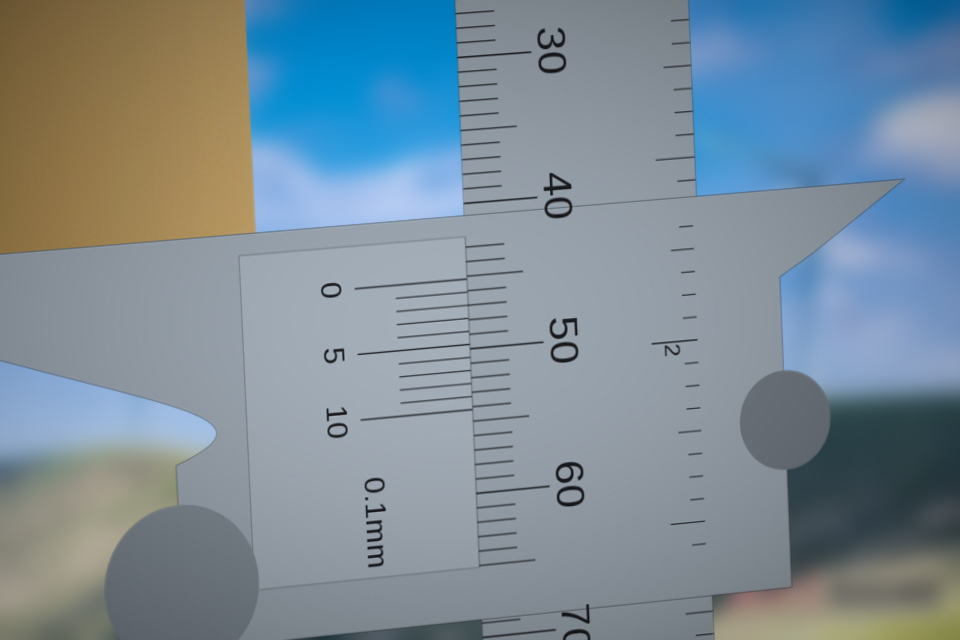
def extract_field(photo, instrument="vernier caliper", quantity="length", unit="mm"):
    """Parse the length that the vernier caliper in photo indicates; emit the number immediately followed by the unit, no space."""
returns 45.2mm
